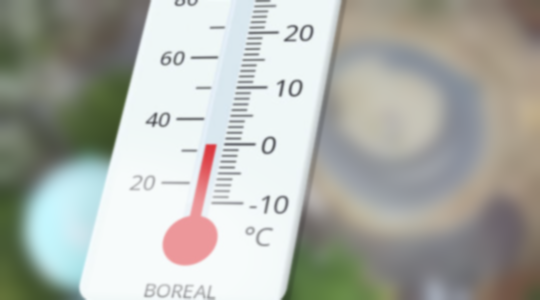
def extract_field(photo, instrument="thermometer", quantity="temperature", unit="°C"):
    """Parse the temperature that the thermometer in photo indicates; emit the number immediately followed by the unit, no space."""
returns 0°C
